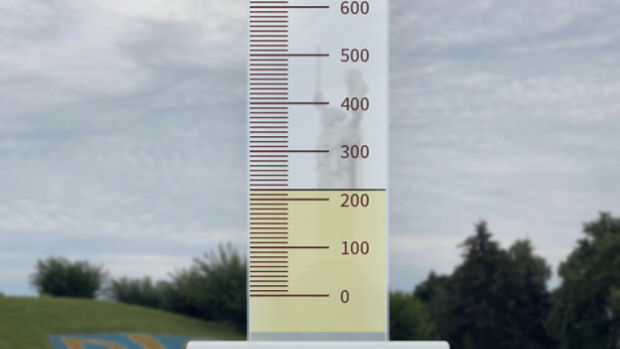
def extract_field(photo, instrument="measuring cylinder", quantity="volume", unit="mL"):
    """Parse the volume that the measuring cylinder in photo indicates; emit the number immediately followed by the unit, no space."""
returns 220mL
